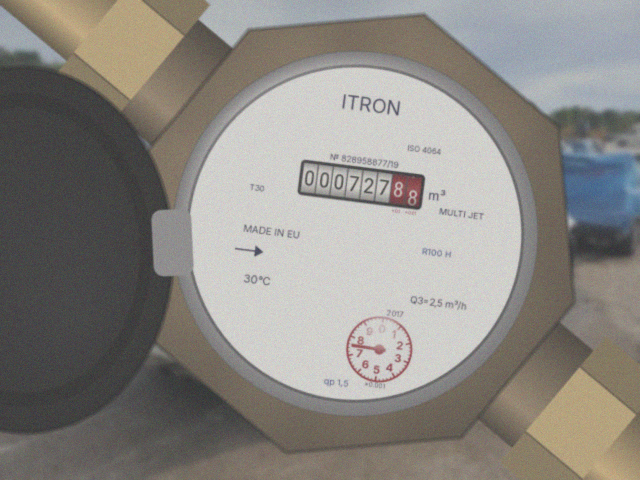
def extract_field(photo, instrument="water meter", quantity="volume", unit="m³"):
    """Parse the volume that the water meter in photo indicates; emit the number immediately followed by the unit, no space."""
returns 727.877m³
